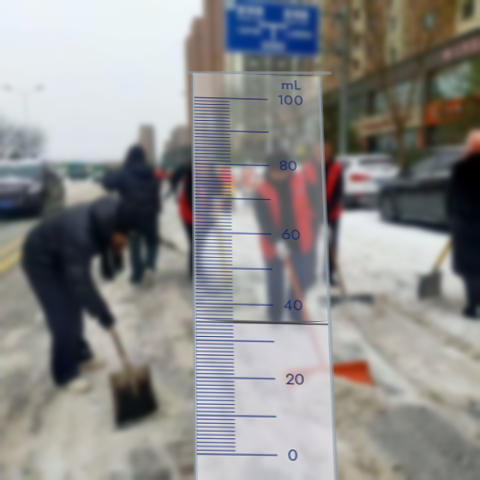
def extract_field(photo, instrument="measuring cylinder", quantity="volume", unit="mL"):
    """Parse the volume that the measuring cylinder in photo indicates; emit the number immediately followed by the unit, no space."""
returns 35mL
